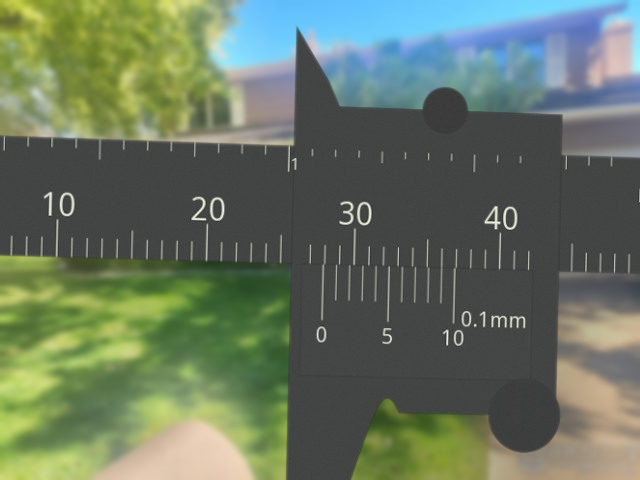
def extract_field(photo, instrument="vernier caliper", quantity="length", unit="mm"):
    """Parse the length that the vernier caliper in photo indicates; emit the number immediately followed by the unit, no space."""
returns 27.9mm
